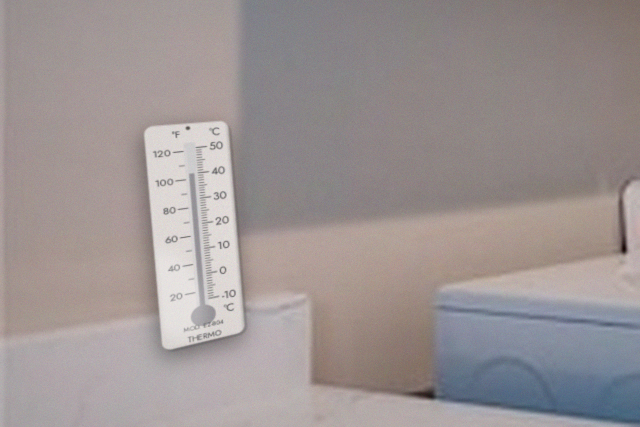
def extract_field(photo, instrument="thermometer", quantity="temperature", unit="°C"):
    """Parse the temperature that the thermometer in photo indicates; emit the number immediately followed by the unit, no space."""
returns 40°C
